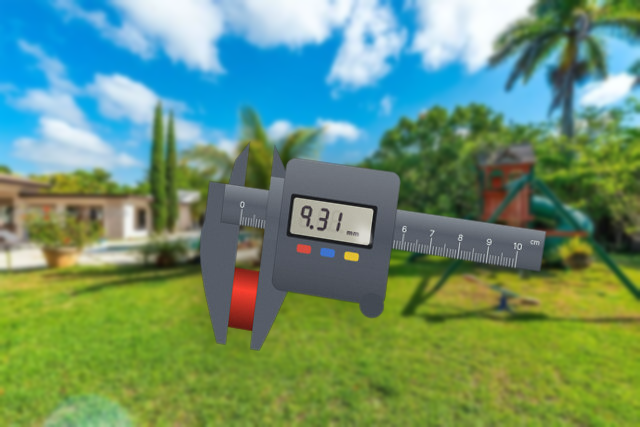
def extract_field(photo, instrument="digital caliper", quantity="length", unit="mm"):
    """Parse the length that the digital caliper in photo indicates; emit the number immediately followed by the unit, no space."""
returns 9.31mm
